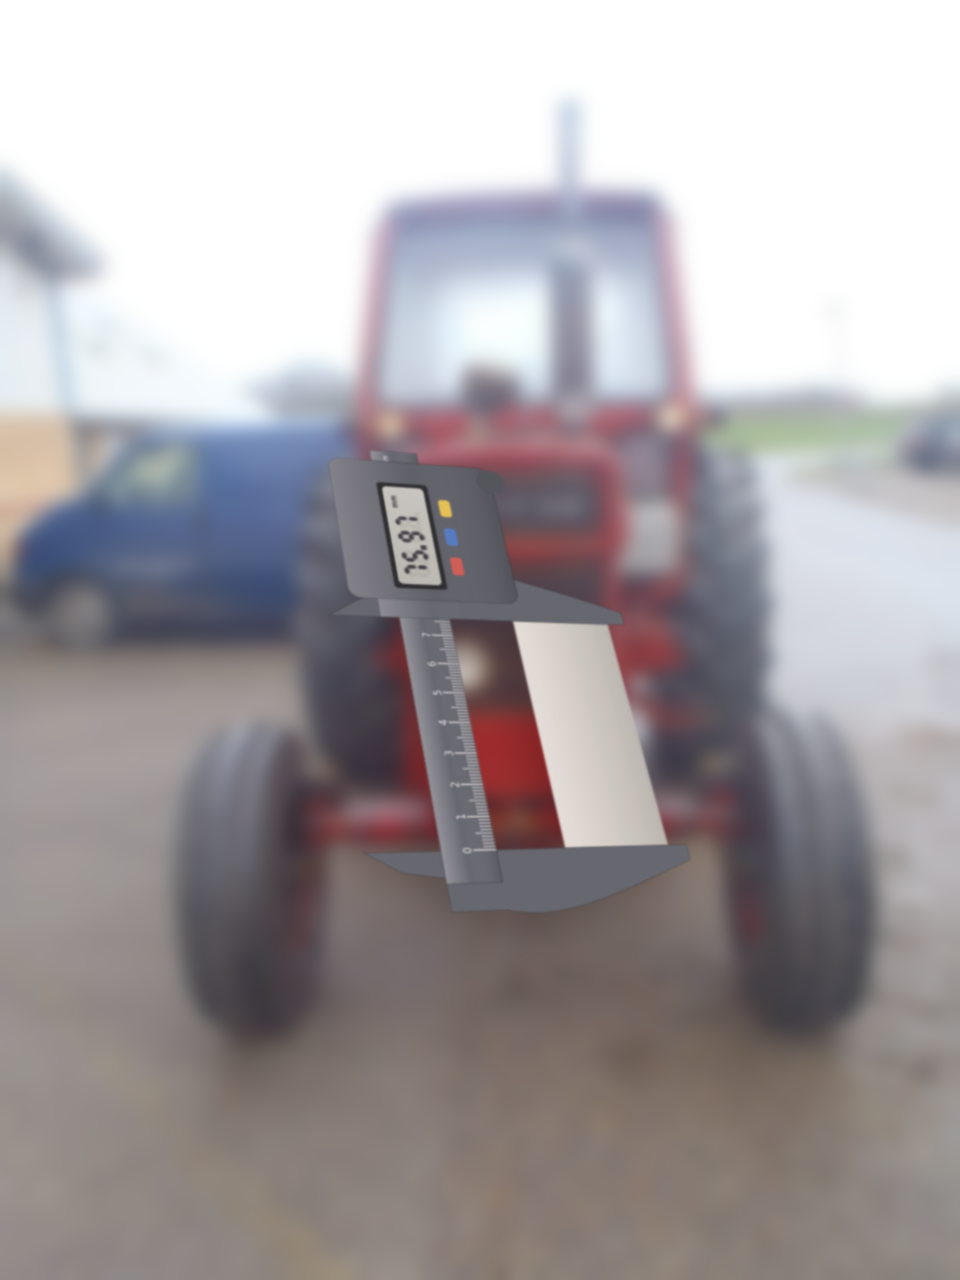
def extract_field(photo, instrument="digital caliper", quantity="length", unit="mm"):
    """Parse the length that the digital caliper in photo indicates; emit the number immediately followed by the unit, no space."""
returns 75.97mm
